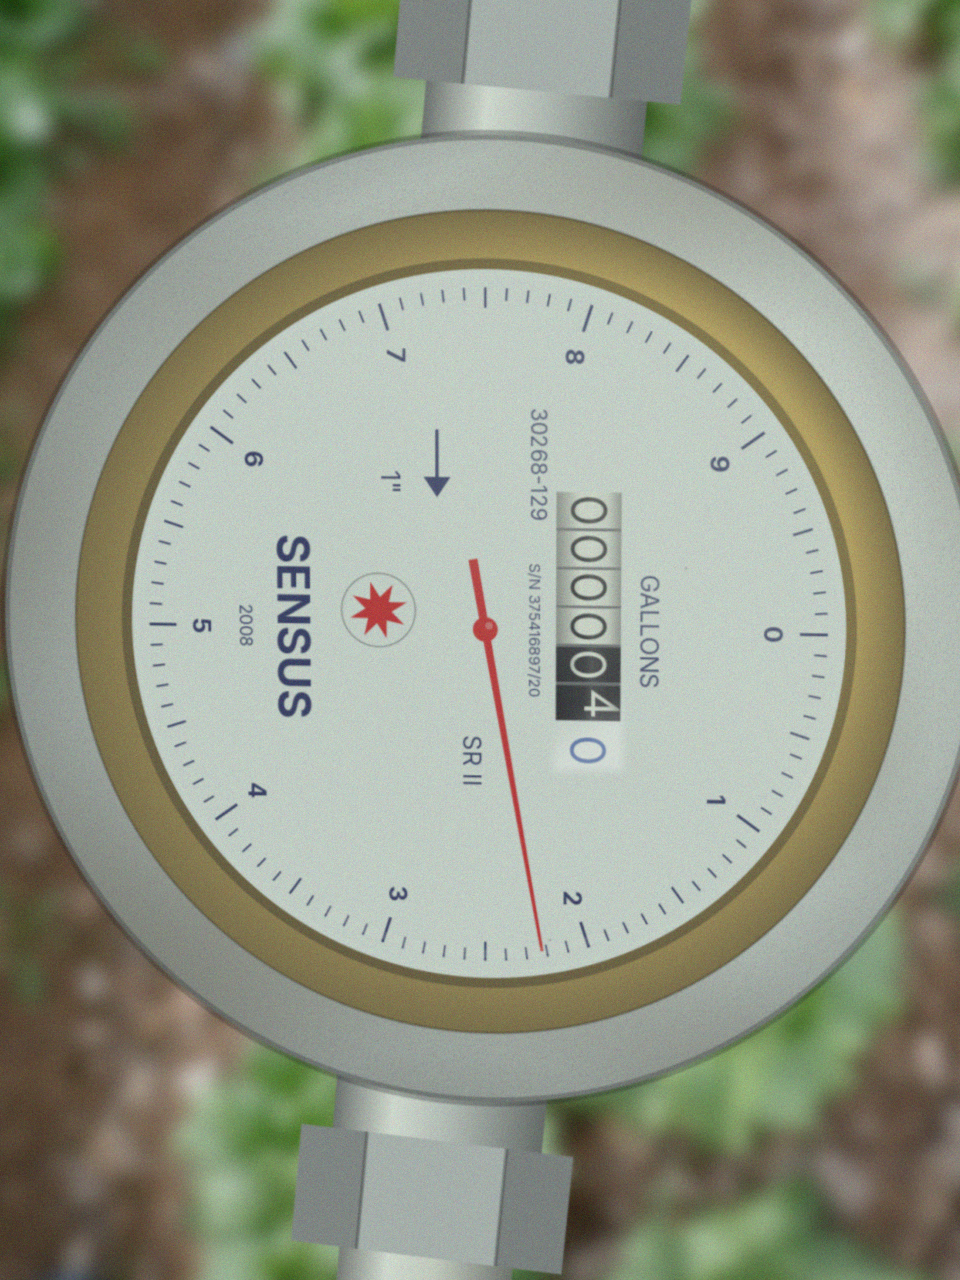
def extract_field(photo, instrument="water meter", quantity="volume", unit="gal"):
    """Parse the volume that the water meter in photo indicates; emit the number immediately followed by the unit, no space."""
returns 42.2gal
